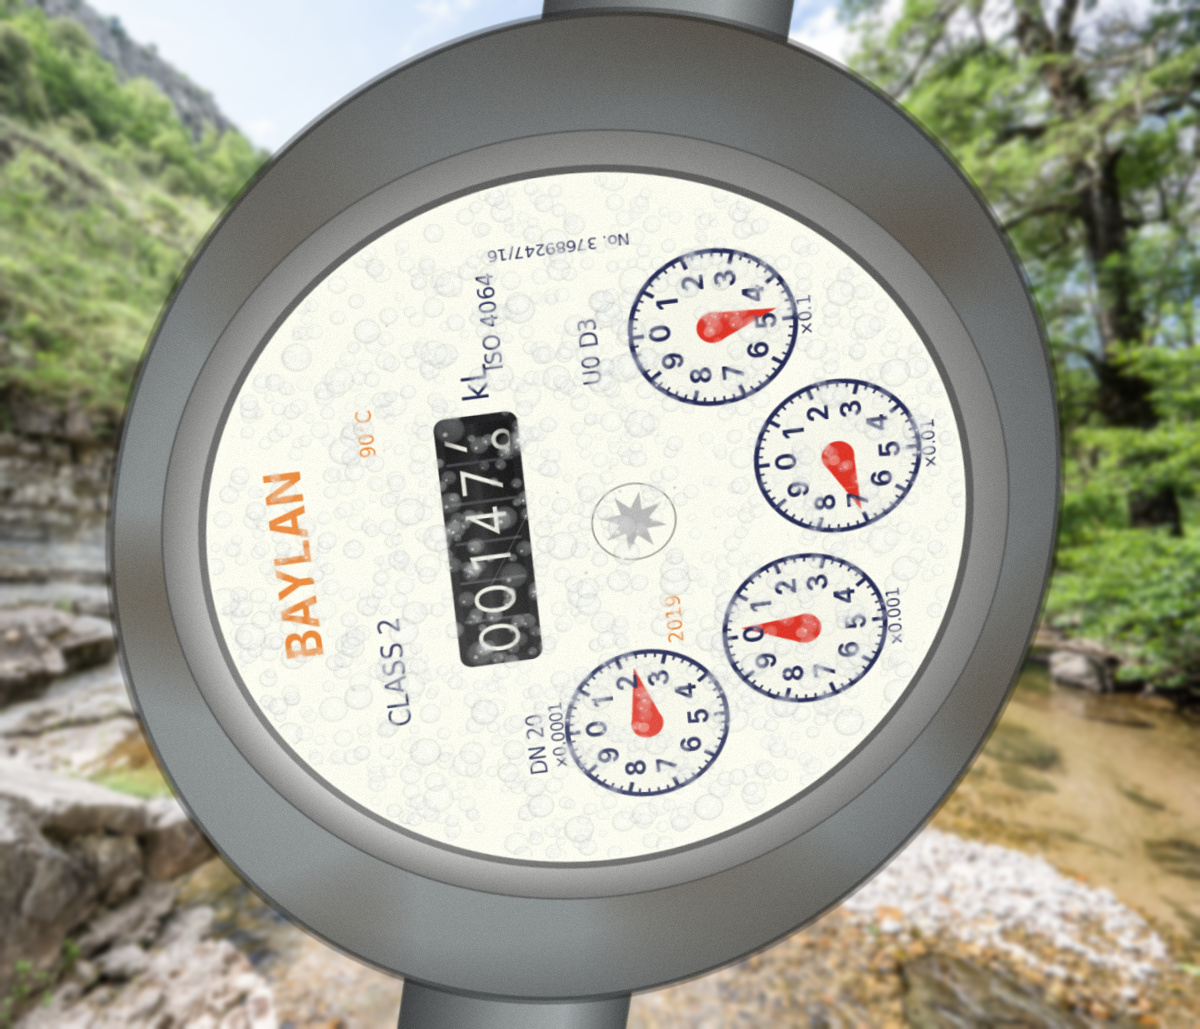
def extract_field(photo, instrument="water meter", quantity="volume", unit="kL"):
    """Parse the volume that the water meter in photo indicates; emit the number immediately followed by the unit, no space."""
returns 1477.4702kL
